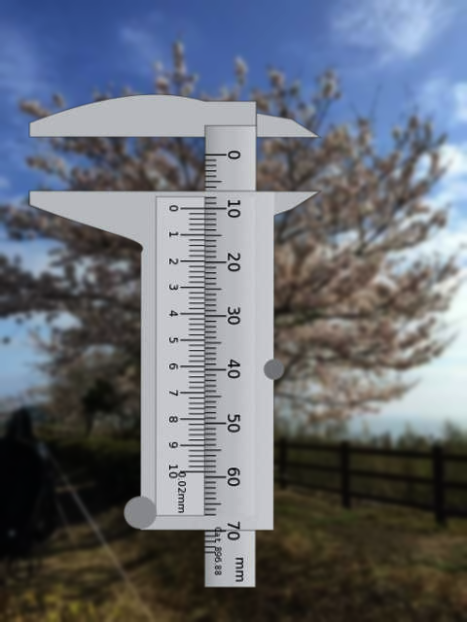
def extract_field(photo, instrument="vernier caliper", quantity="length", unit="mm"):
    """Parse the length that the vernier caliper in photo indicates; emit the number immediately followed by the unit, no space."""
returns 10.0mm
